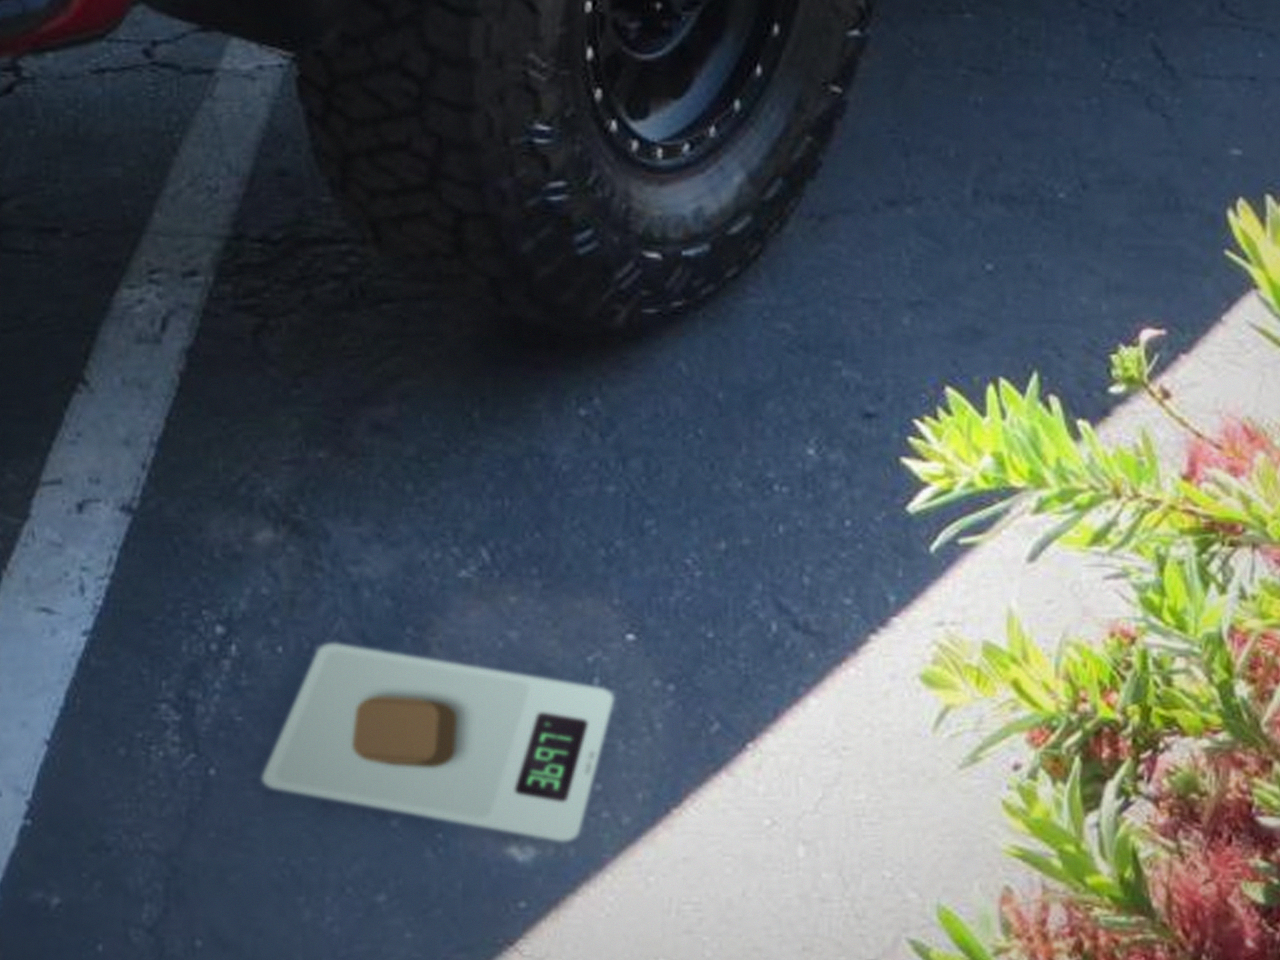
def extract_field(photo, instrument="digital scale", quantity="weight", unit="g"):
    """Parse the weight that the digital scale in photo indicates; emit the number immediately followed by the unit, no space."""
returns 3697g
